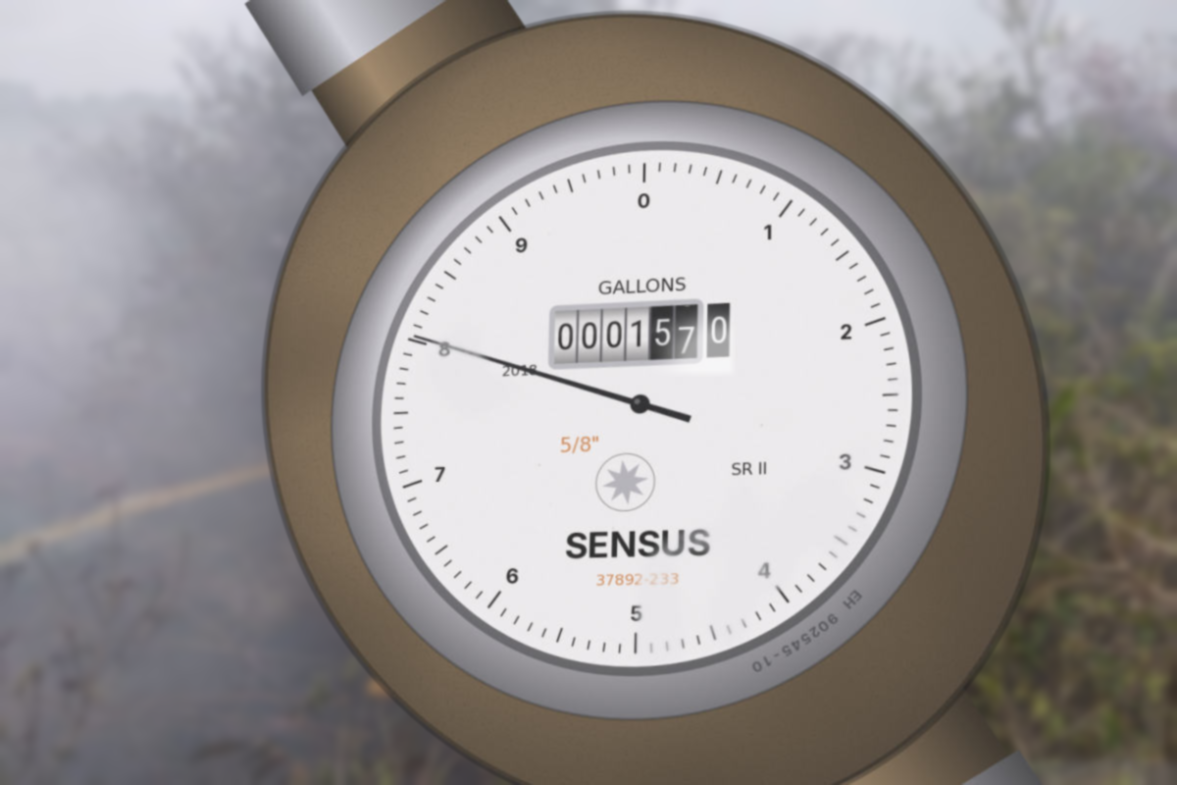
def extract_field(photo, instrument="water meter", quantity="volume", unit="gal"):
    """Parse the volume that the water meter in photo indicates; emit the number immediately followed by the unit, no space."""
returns 1568.0gal
